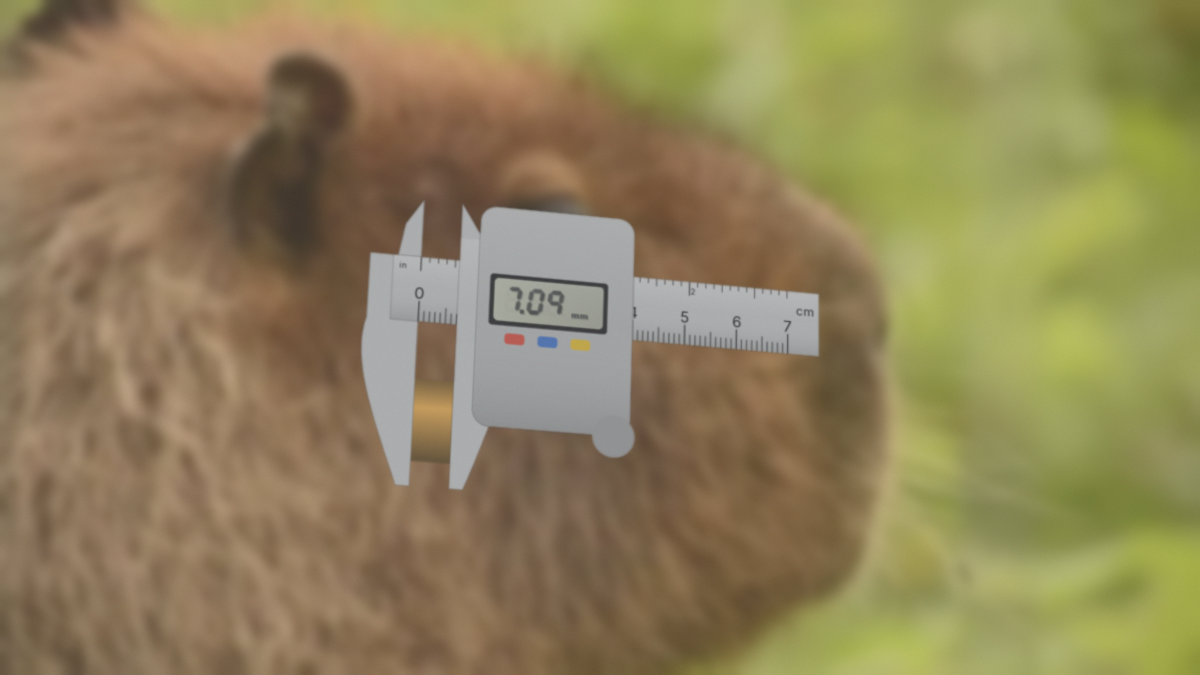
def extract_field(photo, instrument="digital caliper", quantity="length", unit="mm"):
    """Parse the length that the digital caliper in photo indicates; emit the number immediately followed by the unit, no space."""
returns 7.09mm
